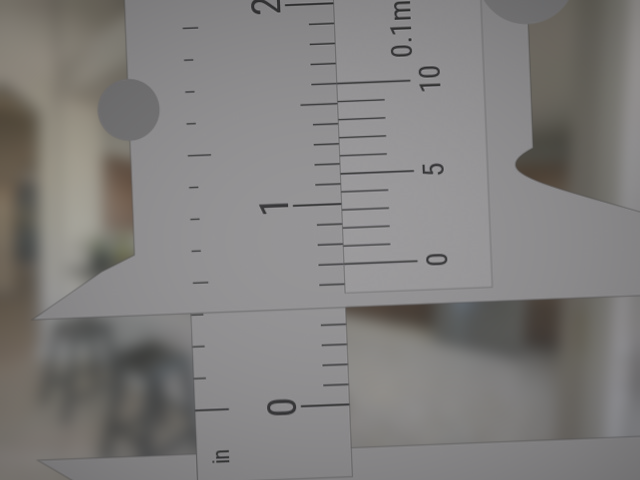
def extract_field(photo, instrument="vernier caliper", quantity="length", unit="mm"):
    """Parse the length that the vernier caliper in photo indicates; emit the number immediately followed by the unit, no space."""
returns 7.0mm
